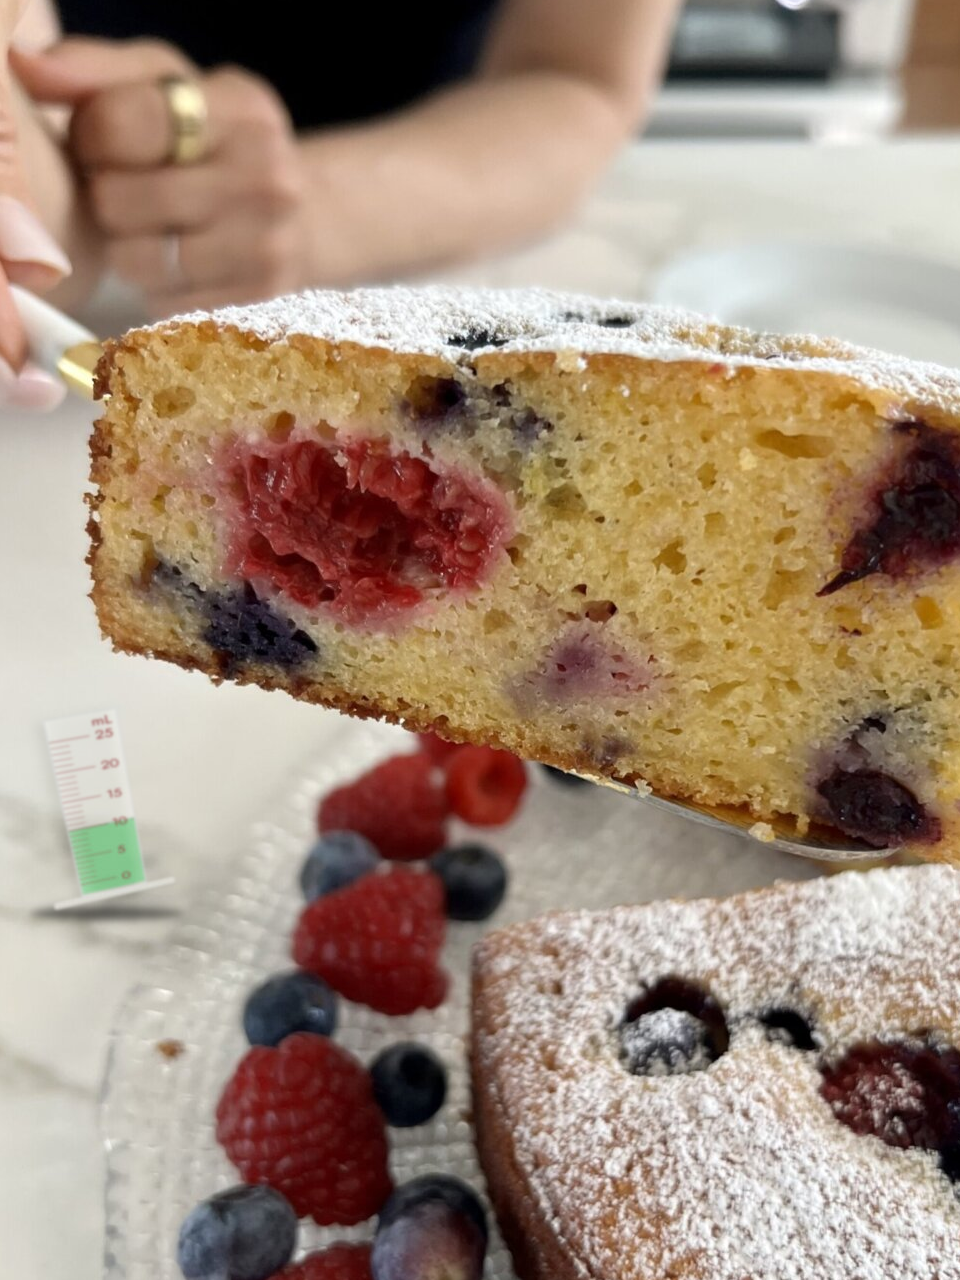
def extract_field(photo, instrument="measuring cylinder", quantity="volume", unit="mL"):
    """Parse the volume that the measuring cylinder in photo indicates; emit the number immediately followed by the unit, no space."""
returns 10mL
